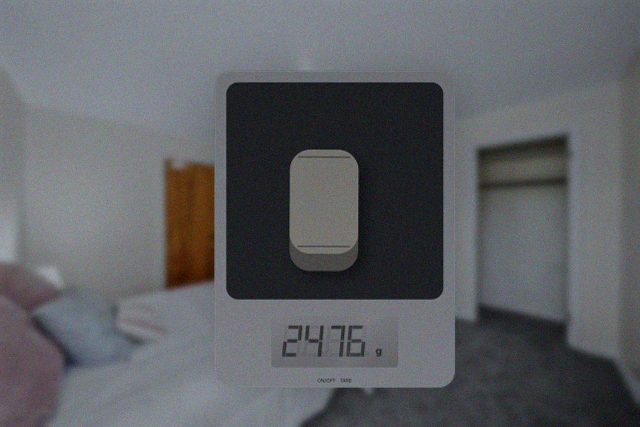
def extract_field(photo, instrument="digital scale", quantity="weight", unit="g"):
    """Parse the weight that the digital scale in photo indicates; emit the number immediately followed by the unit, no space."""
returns 2476g
